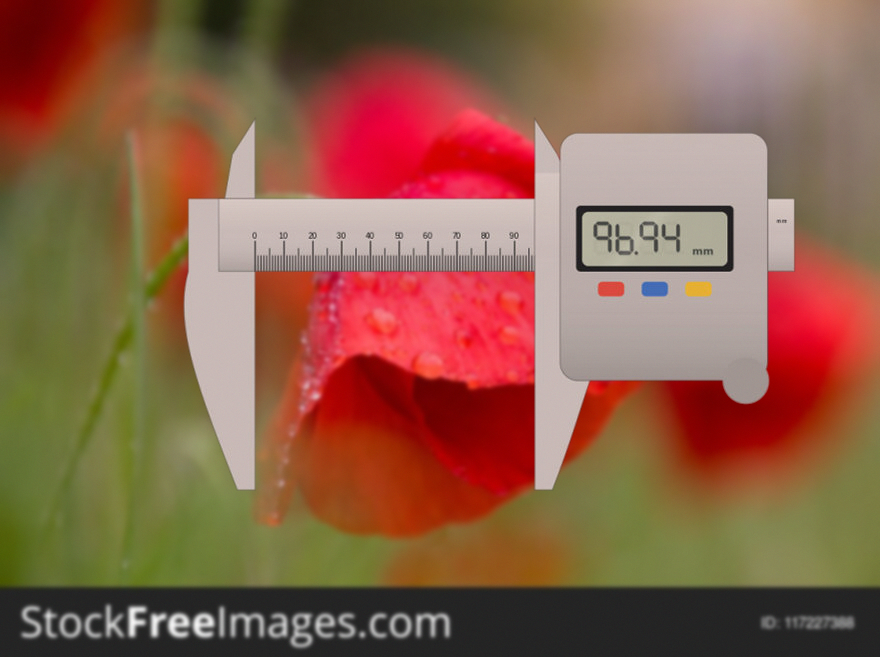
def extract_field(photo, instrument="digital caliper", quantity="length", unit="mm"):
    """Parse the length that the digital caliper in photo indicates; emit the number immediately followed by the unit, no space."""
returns 96.94mm
